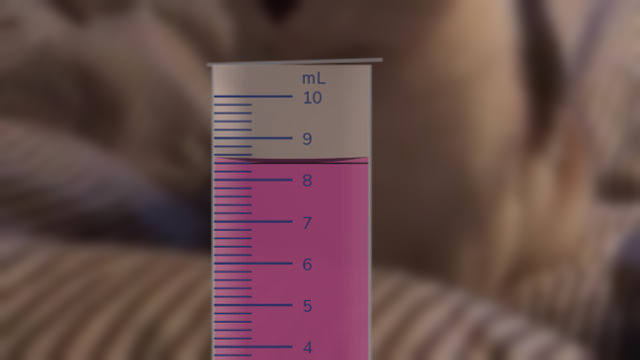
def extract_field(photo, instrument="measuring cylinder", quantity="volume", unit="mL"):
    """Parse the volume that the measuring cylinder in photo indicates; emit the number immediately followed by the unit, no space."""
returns 8.4mL
